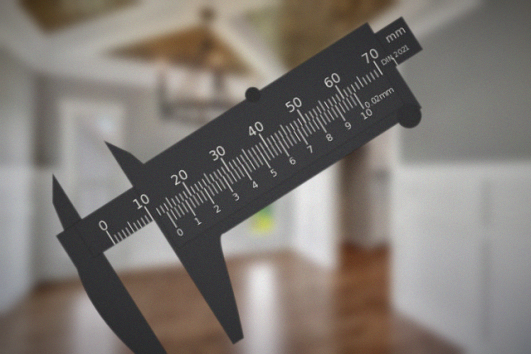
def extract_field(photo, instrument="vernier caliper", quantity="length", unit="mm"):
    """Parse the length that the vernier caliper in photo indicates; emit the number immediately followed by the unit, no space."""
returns 13.5mm
